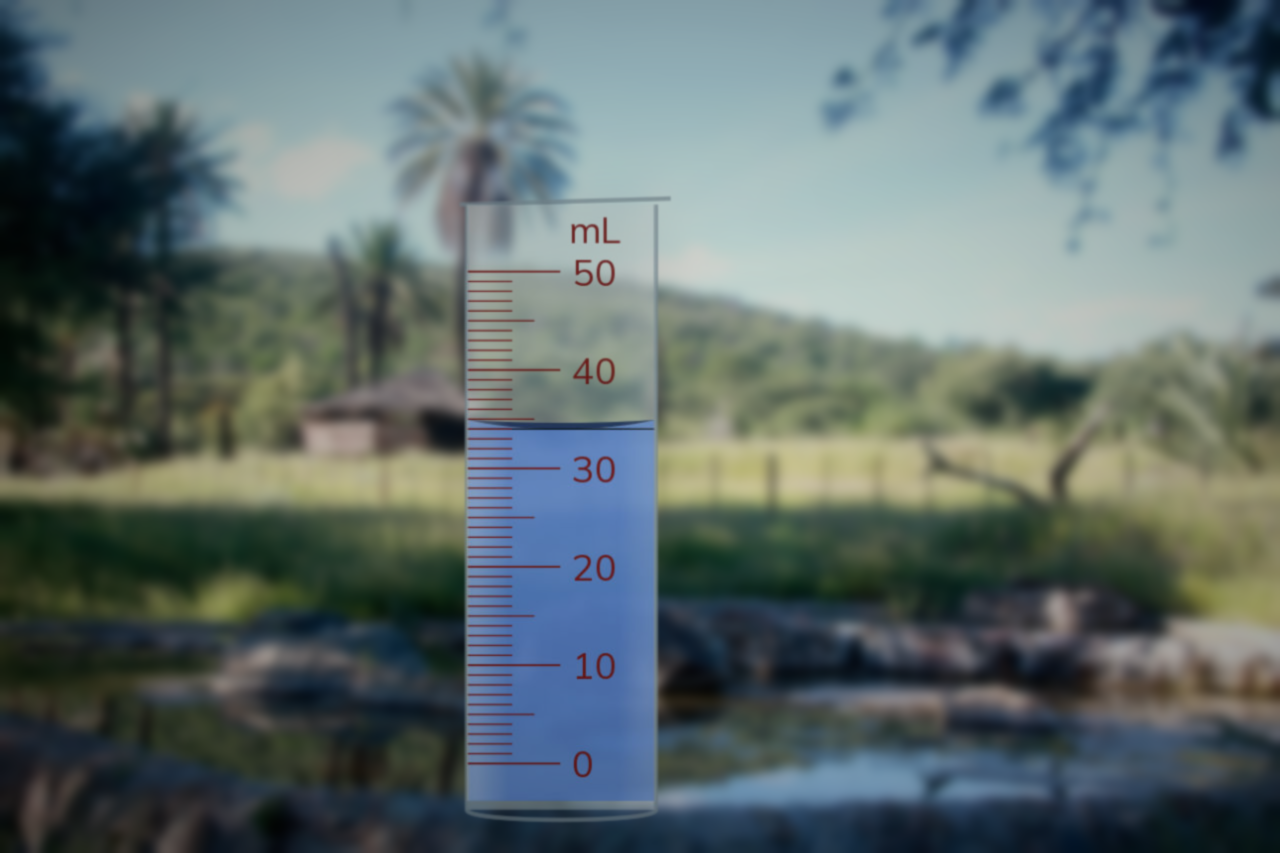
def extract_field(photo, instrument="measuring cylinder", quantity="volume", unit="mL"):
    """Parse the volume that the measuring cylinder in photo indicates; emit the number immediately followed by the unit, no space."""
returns 34mL
